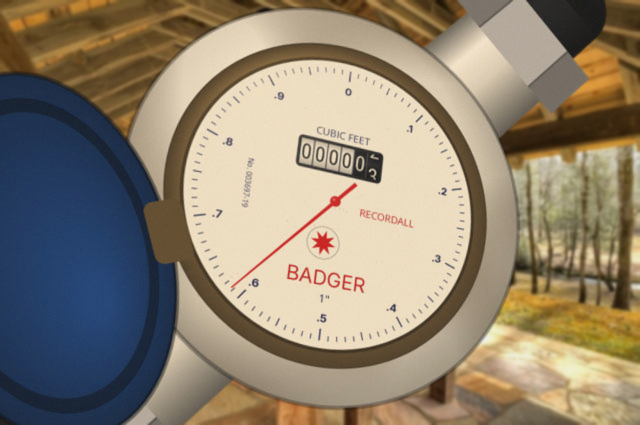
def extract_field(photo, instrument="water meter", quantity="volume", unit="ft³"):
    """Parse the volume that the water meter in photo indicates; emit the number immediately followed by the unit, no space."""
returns 2.61ft³
